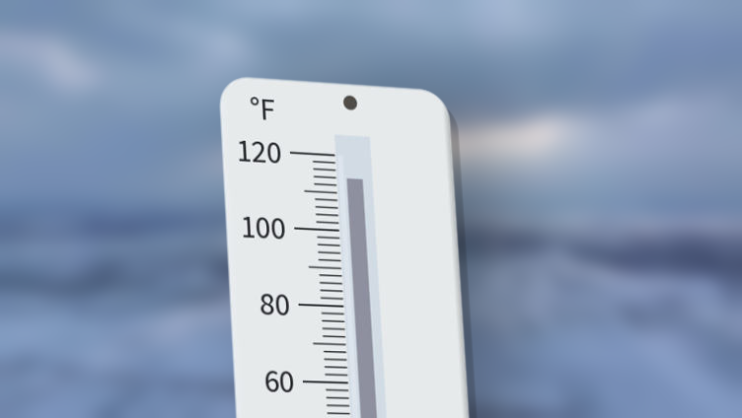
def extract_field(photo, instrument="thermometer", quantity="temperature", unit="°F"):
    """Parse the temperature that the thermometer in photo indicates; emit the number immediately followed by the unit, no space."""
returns 114°F
